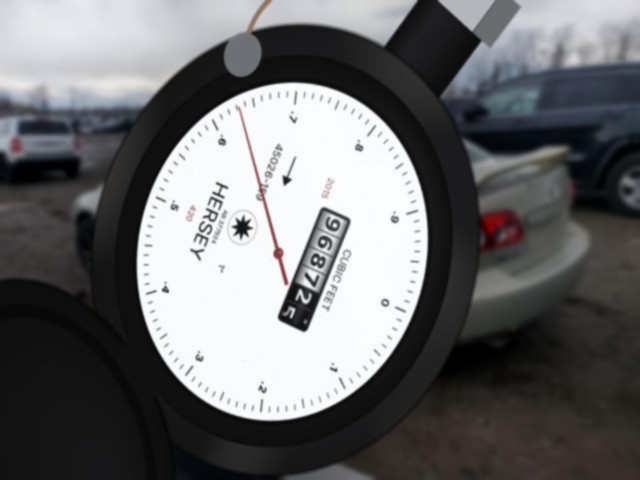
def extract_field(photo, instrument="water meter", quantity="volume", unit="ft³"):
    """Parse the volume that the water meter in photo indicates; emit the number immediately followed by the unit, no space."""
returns 968724.63ft³
